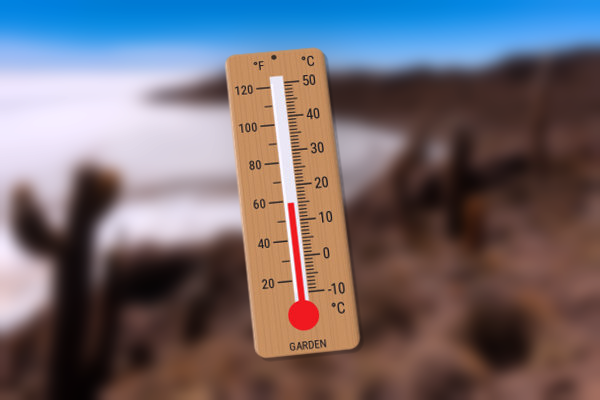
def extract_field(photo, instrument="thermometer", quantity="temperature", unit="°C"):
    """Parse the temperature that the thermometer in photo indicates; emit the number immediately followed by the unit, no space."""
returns 15°C
